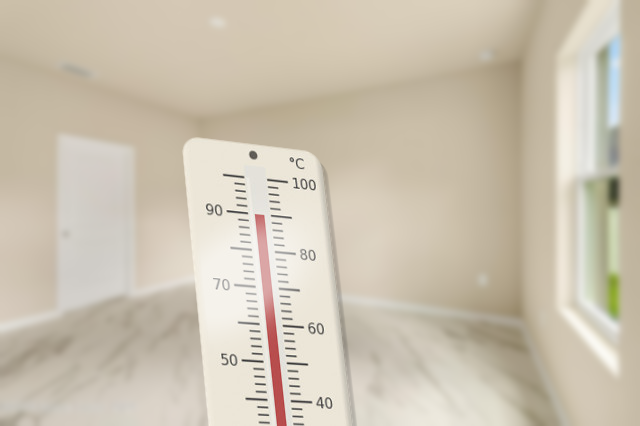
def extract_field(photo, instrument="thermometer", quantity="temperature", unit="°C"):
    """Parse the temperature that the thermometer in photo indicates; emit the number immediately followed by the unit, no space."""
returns 90°C
